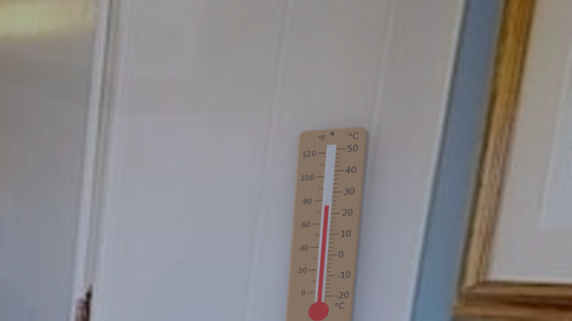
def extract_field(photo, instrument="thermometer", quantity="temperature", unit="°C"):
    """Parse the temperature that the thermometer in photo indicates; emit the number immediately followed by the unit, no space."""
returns 24°C
